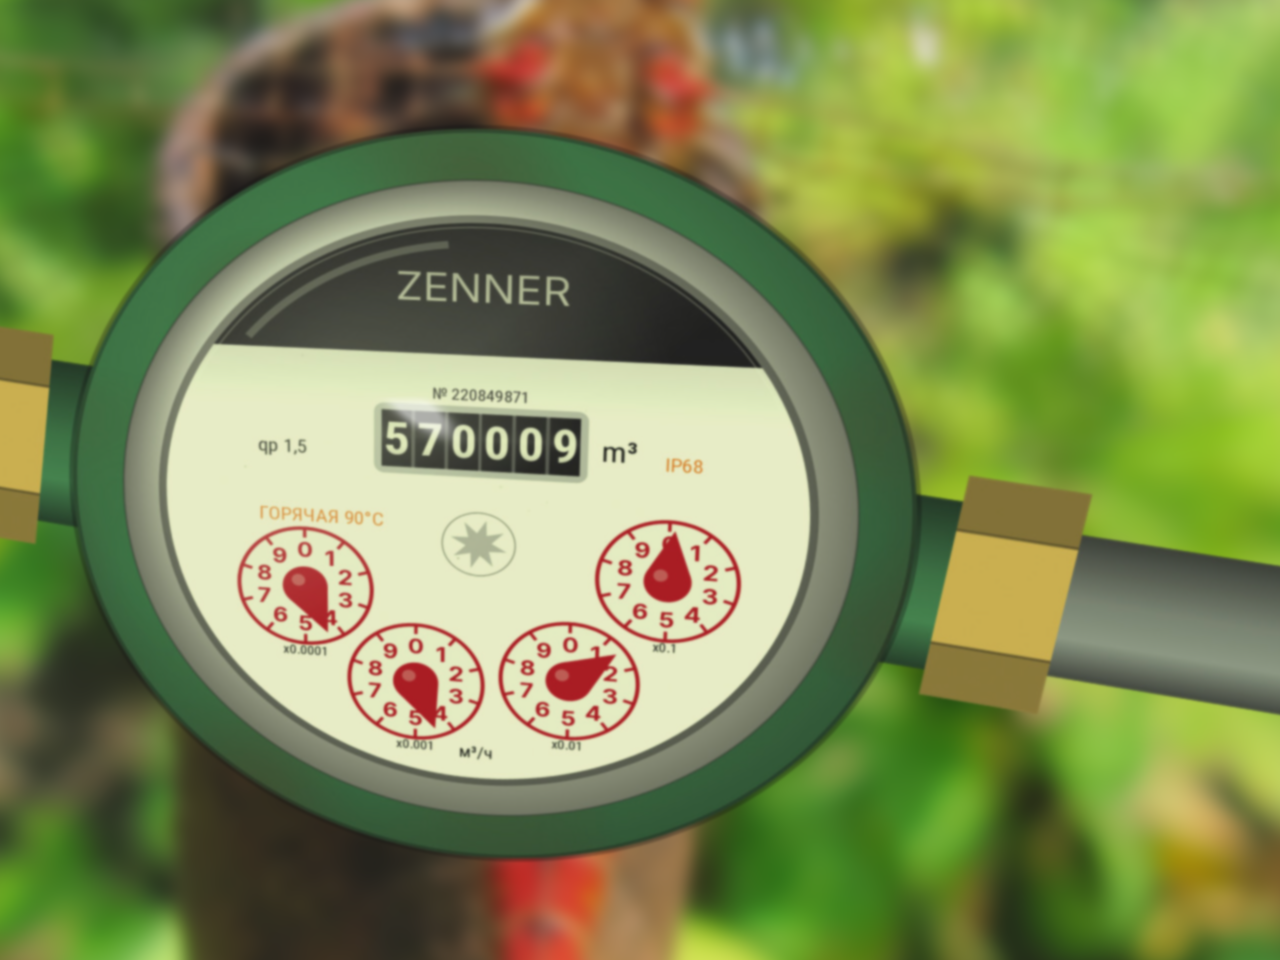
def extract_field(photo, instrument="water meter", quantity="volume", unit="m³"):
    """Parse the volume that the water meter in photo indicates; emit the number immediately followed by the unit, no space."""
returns 570009.0144m³
